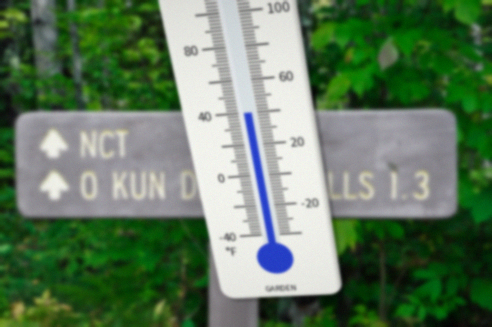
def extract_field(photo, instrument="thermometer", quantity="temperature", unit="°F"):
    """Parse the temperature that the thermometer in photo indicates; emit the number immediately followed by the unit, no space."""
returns 40°F
